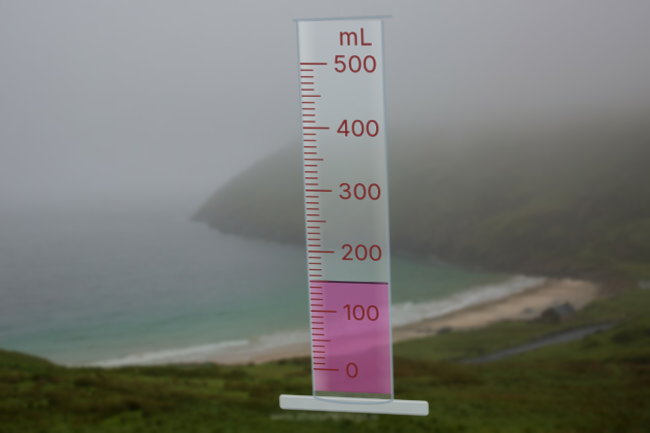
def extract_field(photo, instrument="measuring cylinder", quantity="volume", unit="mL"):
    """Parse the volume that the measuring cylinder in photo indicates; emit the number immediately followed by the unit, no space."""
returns 150mL
